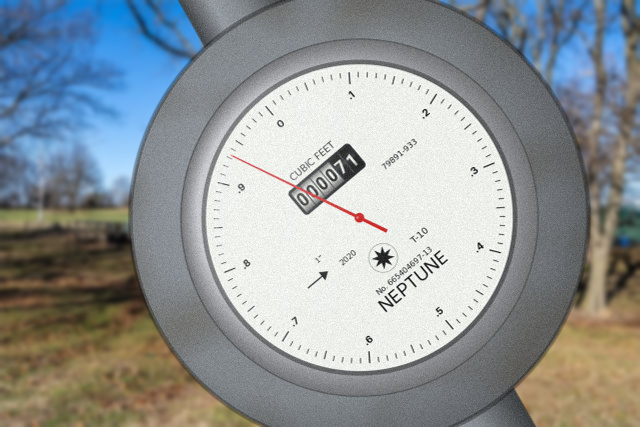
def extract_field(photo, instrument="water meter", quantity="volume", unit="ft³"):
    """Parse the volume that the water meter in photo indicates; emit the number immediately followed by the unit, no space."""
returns 70.93ft³
